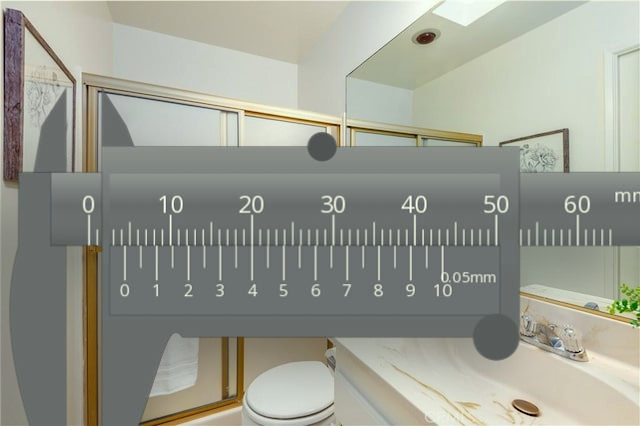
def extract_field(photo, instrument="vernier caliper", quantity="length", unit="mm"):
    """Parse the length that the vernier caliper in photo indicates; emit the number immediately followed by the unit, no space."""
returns 4.4mm
